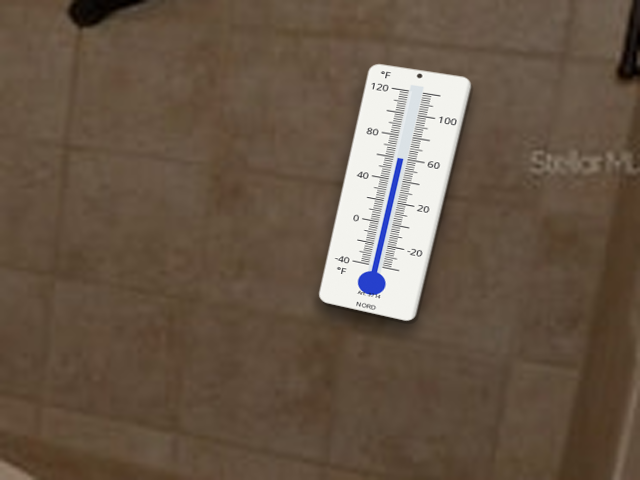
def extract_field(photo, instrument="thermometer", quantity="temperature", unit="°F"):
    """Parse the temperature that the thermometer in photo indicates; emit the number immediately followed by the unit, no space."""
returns 60°F
